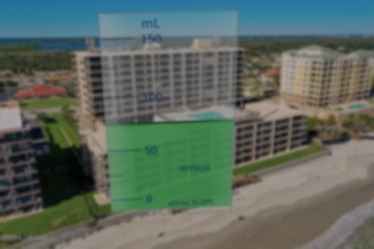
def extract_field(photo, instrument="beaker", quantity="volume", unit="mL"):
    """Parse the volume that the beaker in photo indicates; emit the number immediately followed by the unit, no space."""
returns 75mL
